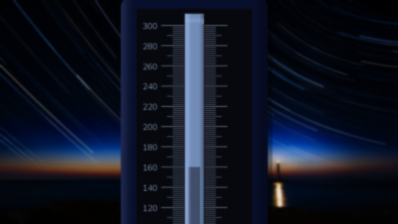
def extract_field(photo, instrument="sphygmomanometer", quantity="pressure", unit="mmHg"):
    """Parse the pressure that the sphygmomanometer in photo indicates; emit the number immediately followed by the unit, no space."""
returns 160mmHg
